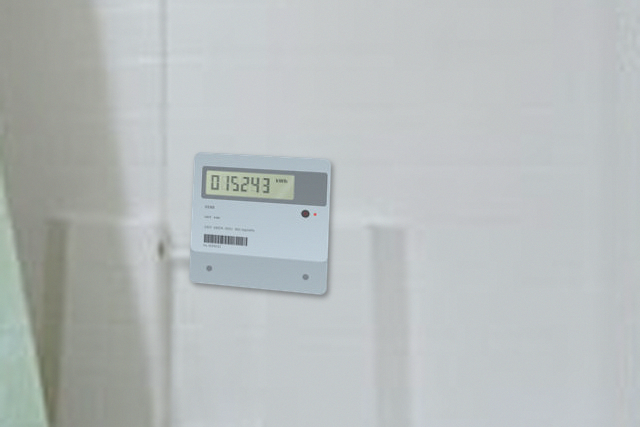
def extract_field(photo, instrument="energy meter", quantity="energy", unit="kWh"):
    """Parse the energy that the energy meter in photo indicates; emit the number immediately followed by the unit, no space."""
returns 15243kWh
